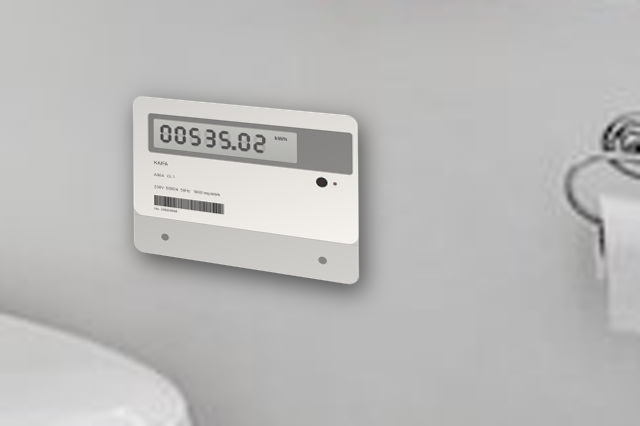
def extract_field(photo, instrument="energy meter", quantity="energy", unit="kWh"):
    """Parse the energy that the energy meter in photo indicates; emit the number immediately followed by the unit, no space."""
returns 535.02kWh
